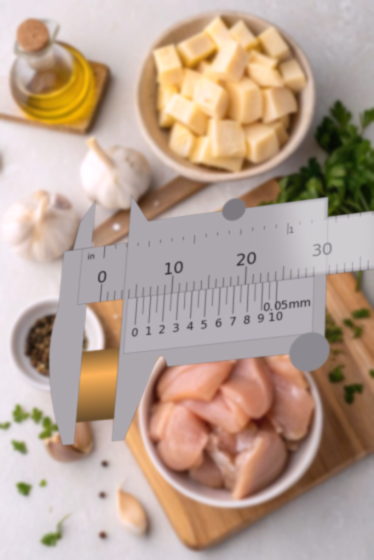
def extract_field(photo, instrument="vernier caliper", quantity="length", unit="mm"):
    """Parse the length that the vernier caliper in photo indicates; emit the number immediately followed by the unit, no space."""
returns 5.2mm
